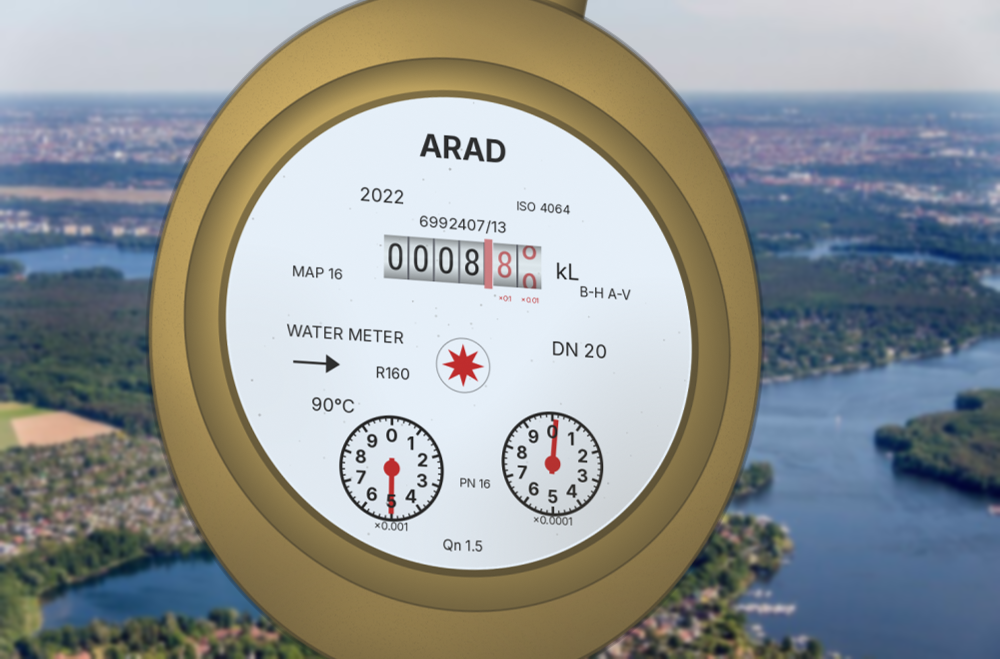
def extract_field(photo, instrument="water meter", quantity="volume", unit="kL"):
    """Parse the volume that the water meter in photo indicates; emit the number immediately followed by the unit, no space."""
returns 8.8850kL
